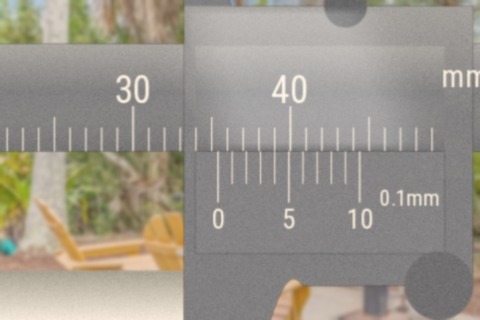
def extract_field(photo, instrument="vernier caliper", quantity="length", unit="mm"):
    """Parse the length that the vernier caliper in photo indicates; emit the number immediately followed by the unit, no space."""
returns 35.4mm
